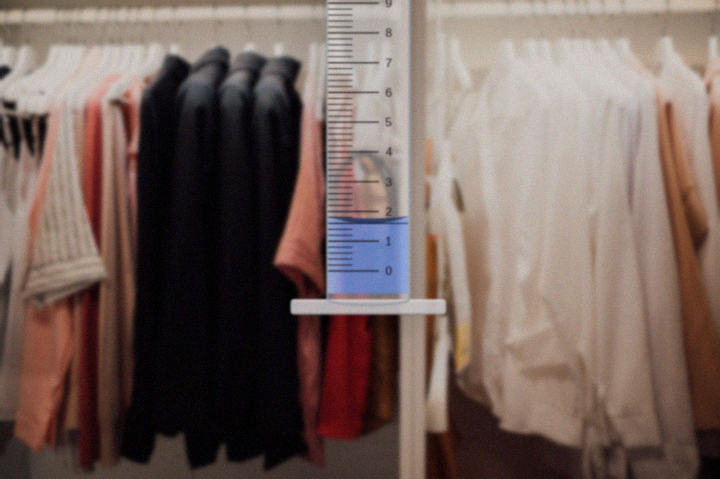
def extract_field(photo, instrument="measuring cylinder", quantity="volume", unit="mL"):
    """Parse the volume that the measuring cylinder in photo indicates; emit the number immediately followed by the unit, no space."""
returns 1.6mL
